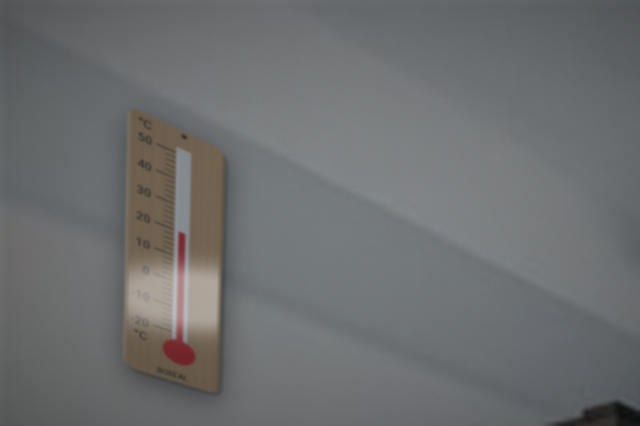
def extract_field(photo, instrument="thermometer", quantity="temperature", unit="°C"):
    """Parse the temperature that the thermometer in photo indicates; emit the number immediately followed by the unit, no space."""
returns 20°C
